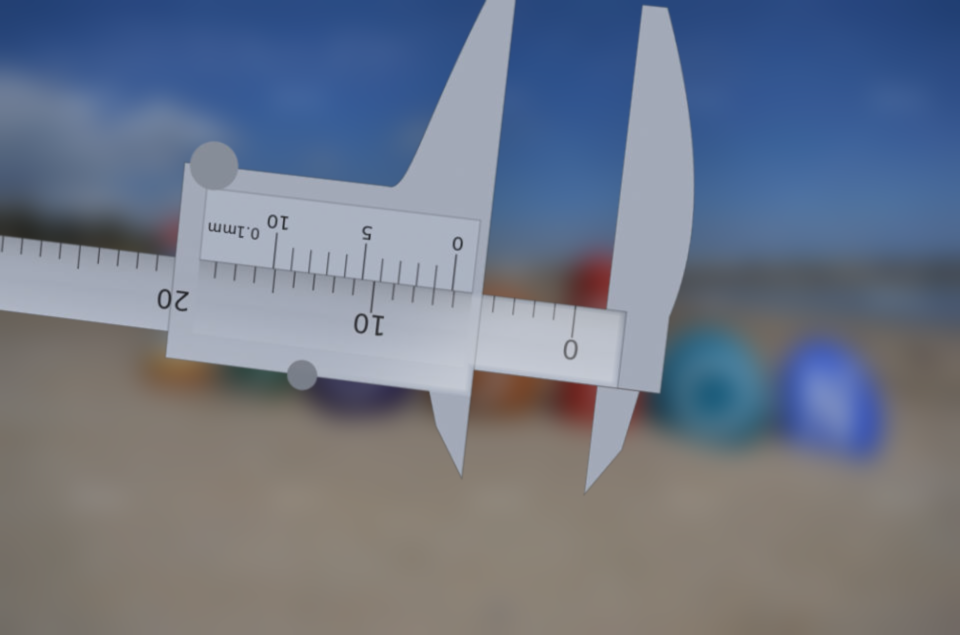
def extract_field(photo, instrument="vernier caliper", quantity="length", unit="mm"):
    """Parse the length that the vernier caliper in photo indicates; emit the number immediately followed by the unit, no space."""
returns 6.1mm
